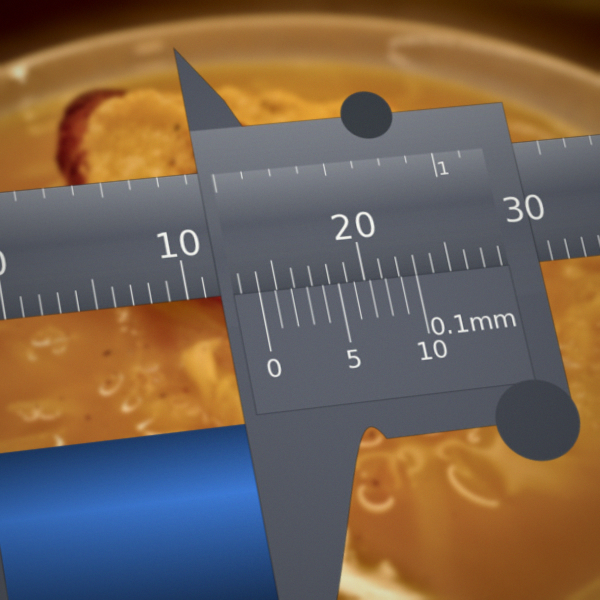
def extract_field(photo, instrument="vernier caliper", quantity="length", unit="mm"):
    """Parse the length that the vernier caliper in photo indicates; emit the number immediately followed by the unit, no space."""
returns 14.0mm
